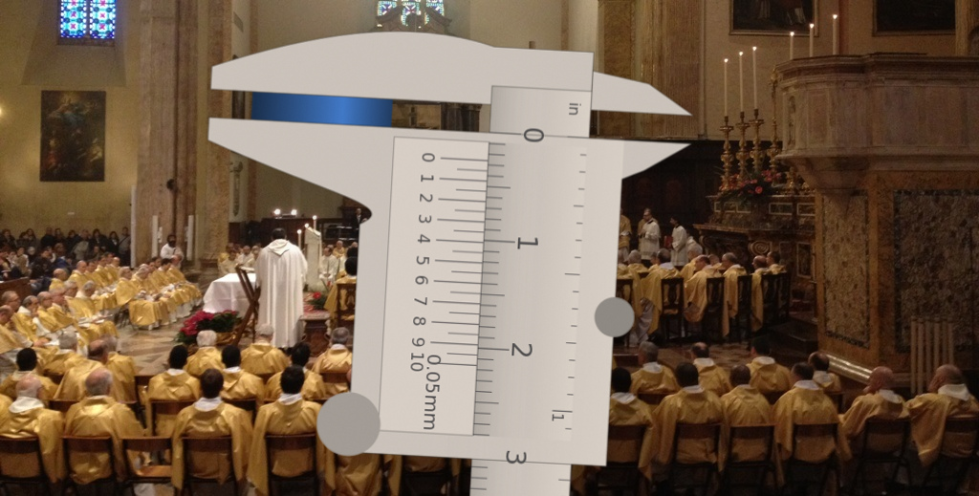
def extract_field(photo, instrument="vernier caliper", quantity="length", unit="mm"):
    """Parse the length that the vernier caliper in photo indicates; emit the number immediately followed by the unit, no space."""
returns 2.6mm
